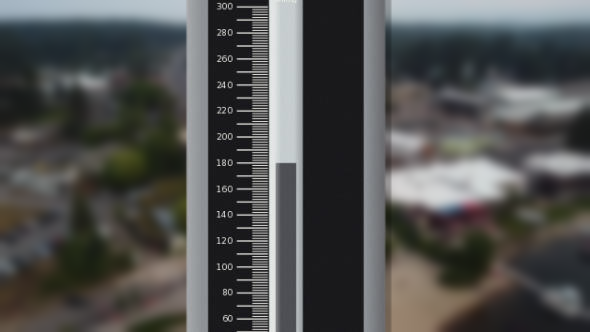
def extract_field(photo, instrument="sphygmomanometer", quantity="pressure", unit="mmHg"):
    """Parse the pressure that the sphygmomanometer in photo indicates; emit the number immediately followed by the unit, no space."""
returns 180mmHg
